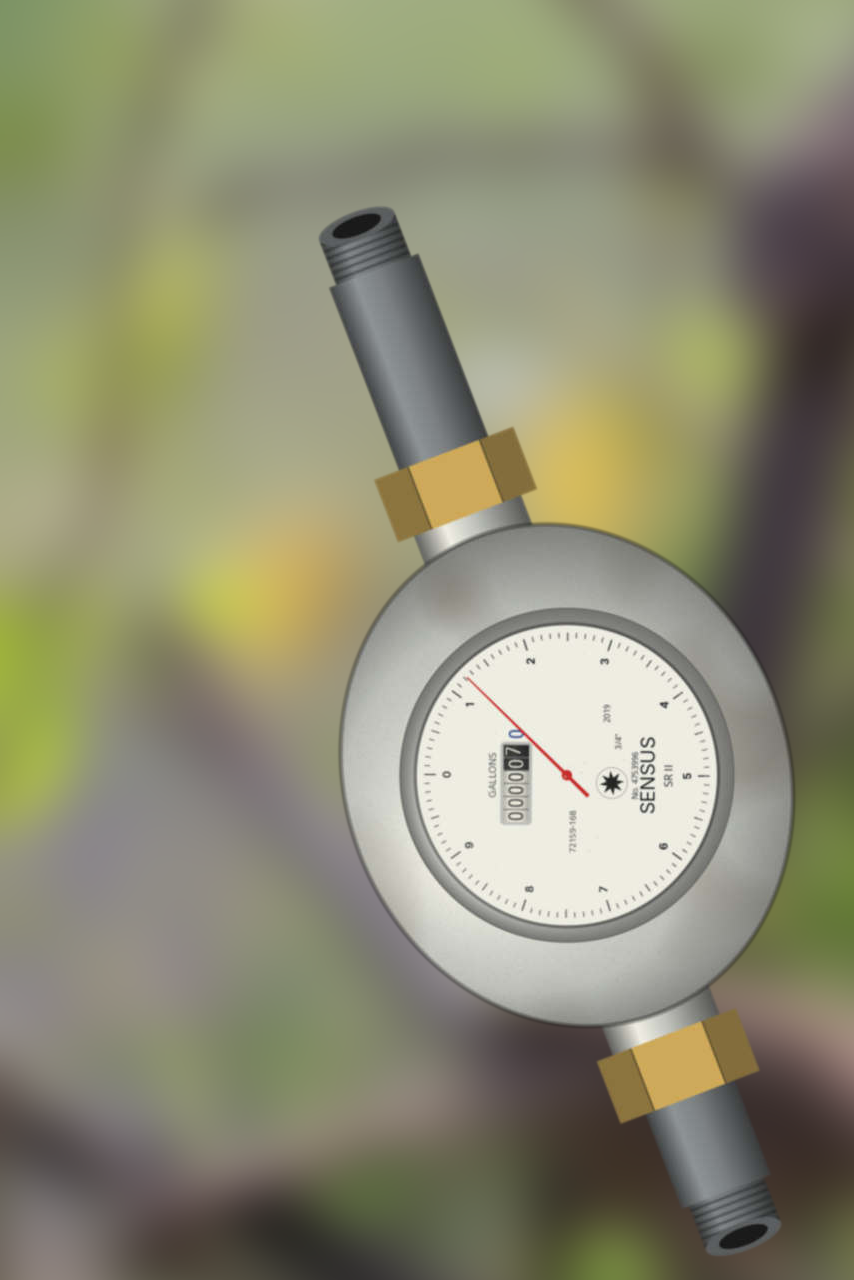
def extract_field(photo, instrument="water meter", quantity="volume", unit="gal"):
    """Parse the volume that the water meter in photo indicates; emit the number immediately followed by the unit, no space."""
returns 71.2gal
